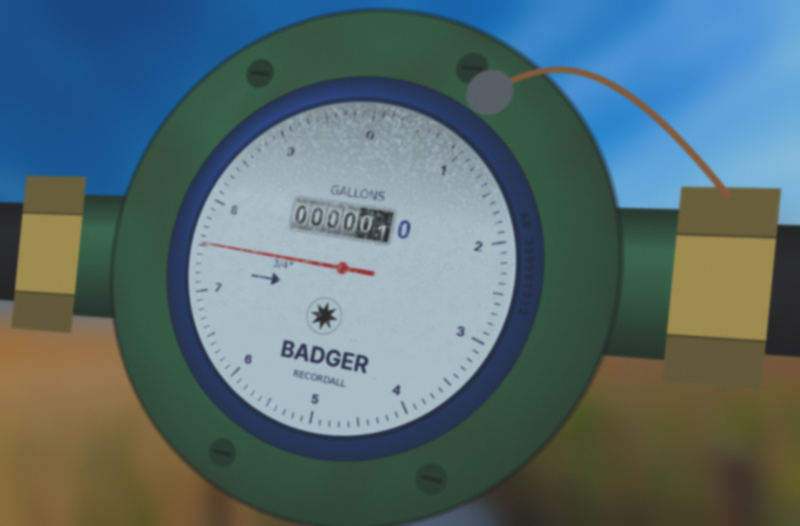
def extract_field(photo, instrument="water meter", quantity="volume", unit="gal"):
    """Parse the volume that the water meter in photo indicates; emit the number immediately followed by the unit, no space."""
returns 7.5gal
